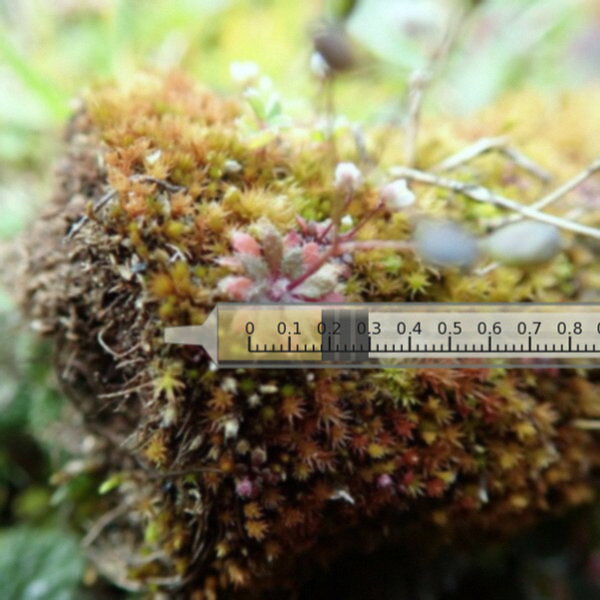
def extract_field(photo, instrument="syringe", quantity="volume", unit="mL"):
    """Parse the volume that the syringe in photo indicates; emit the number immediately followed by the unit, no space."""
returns 0.18mL
